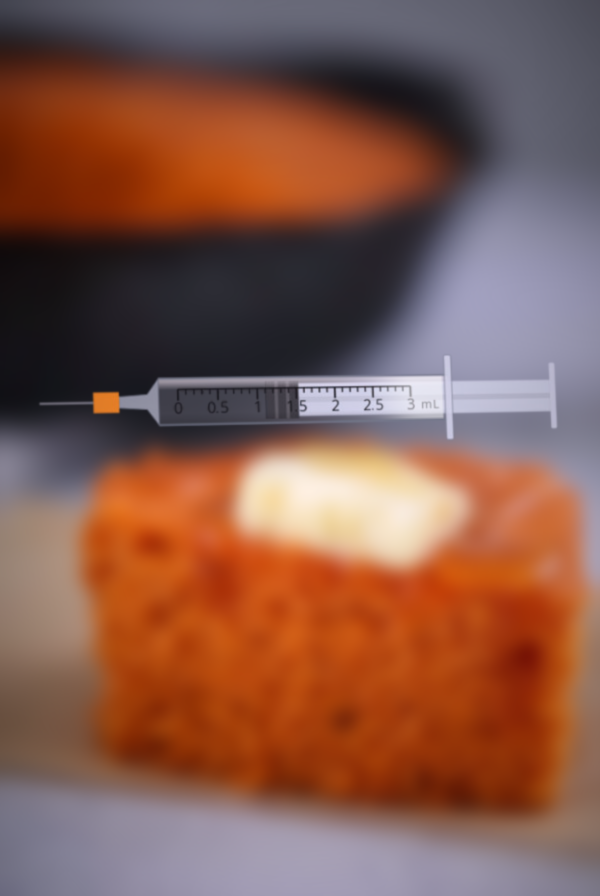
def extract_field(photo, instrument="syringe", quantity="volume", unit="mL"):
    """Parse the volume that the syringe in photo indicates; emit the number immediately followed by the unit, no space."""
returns 1.1mL
